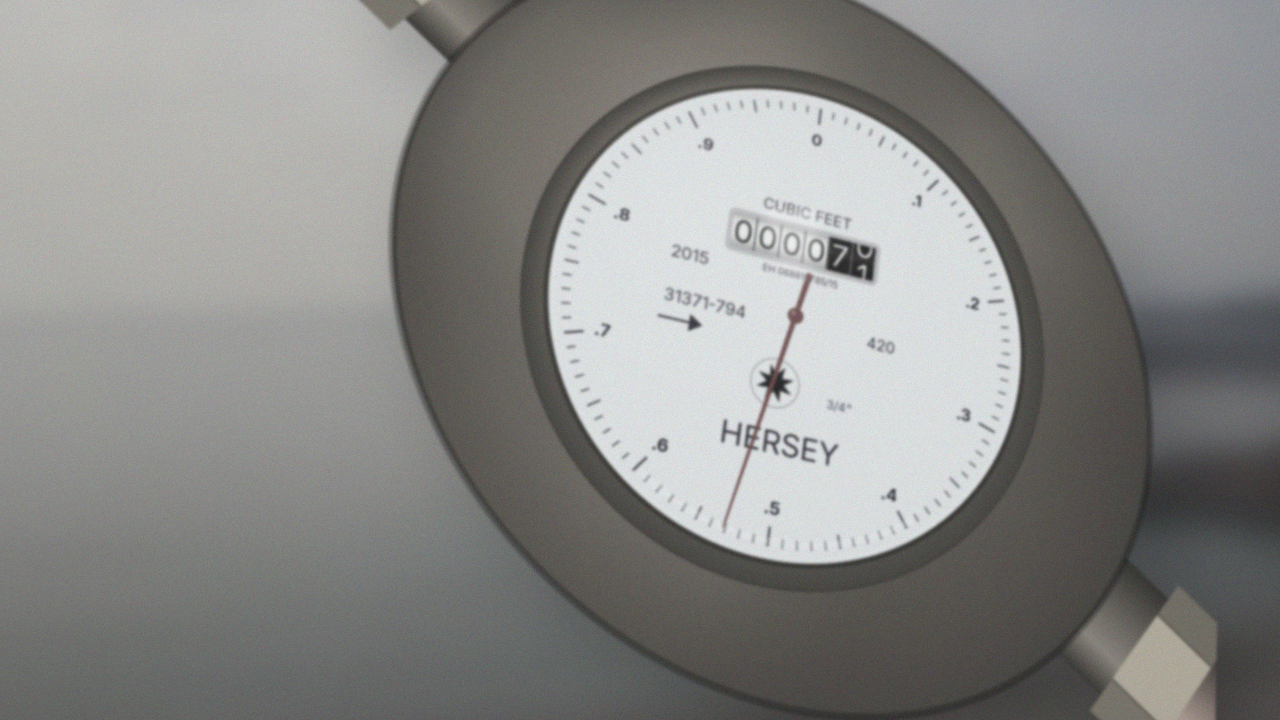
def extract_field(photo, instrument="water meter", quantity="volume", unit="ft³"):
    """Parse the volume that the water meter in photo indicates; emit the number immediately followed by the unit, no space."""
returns 70.53ft³
